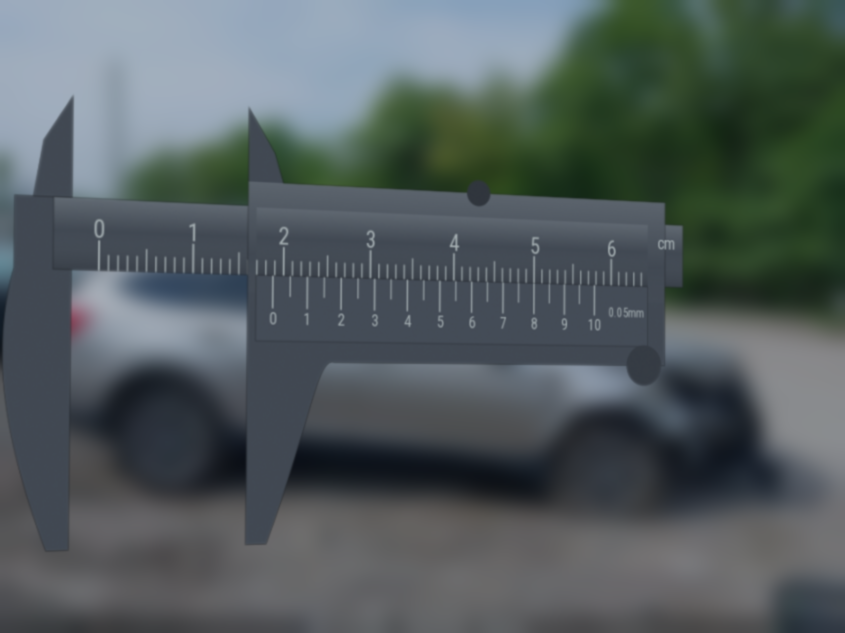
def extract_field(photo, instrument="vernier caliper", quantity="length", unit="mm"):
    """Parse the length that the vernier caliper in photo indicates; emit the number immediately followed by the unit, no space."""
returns 18.8mm
